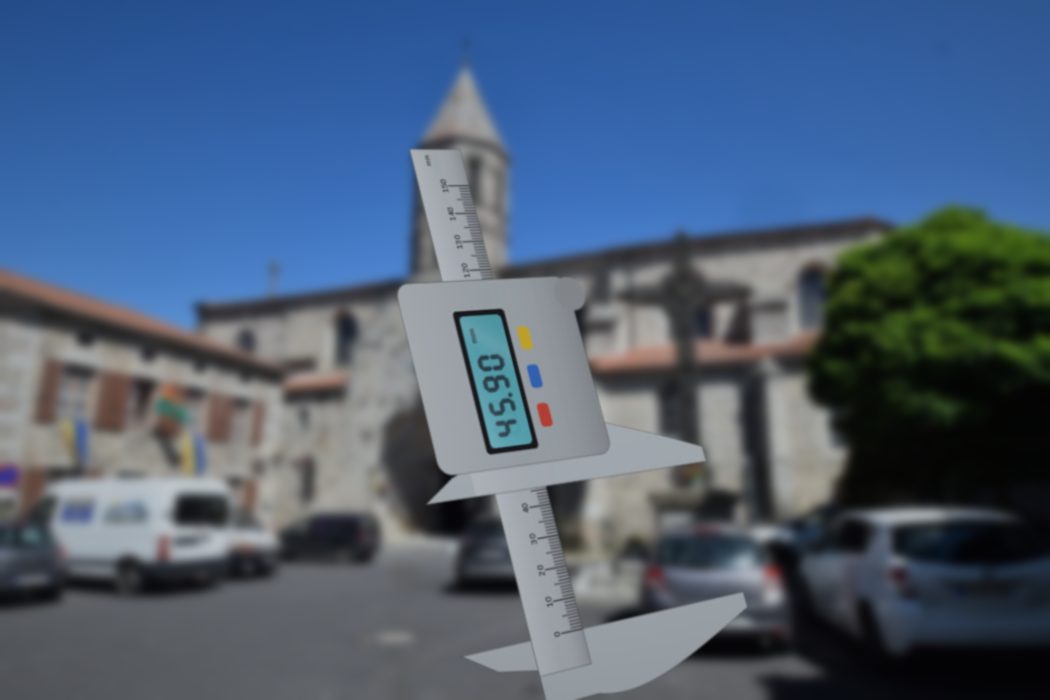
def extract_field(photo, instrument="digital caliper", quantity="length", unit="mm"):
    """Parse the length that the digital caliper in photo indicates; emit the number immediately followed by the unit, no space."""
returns 45.90mm
